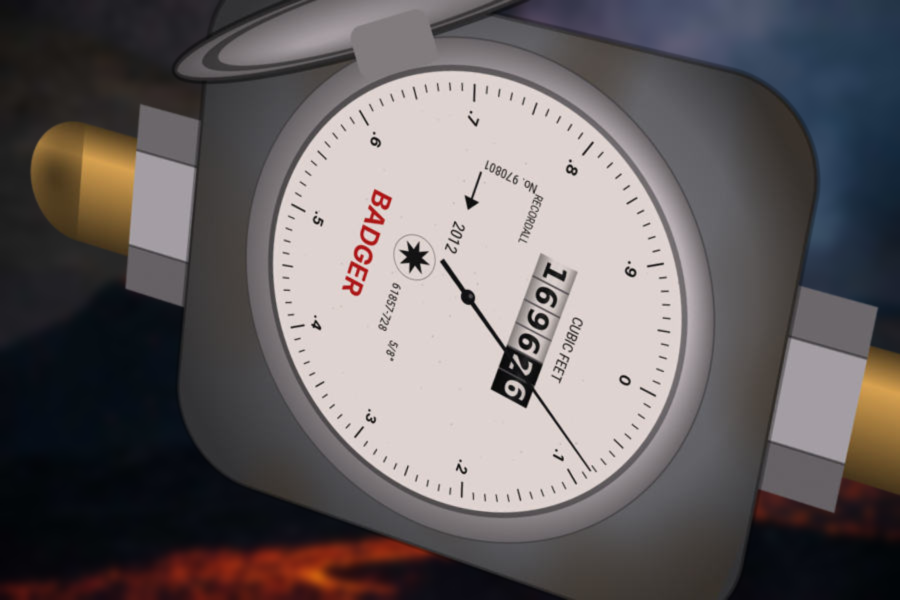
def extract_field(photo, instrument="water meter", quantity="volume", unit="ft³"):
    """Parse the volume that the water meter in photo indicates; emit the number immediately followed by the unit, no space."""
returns 169626.08ft³
